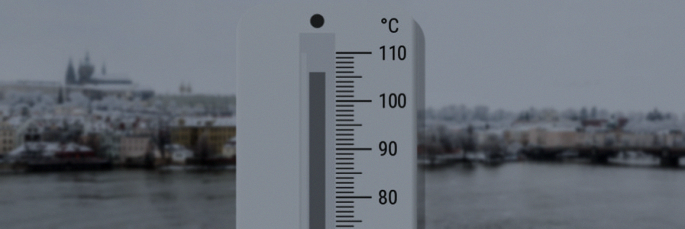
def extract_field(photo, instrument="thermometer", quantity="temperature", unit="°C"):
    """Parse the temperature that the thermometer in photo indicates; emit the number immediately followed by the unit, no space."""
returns 106°C
